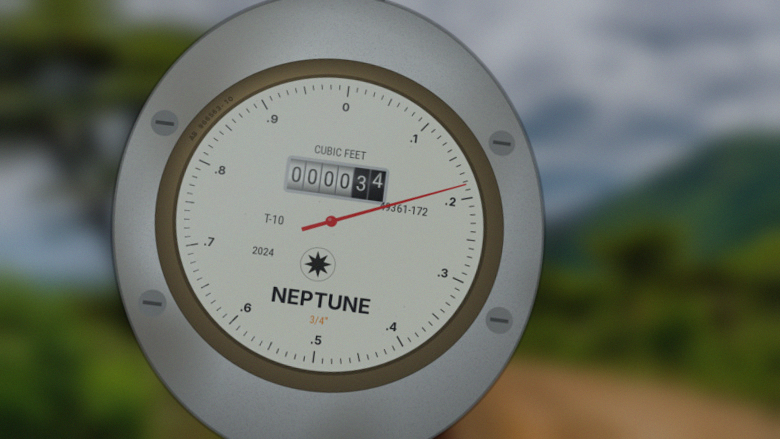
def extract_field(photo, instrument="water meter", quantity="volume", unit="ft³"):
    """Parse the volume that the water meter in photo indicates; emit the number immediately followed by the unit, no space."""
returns 34.18ft³
